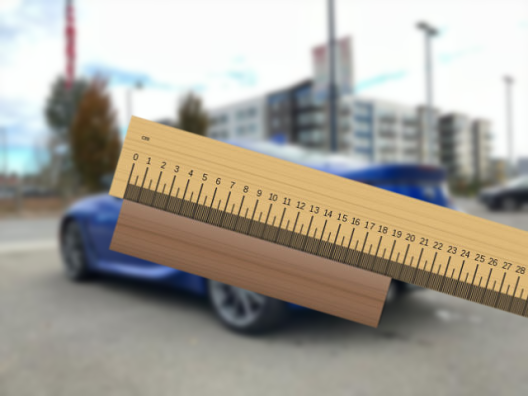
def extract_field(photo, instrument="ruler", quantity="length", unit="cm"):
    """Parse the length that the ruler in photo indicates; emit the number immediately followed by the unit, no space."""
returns 19.5cm
